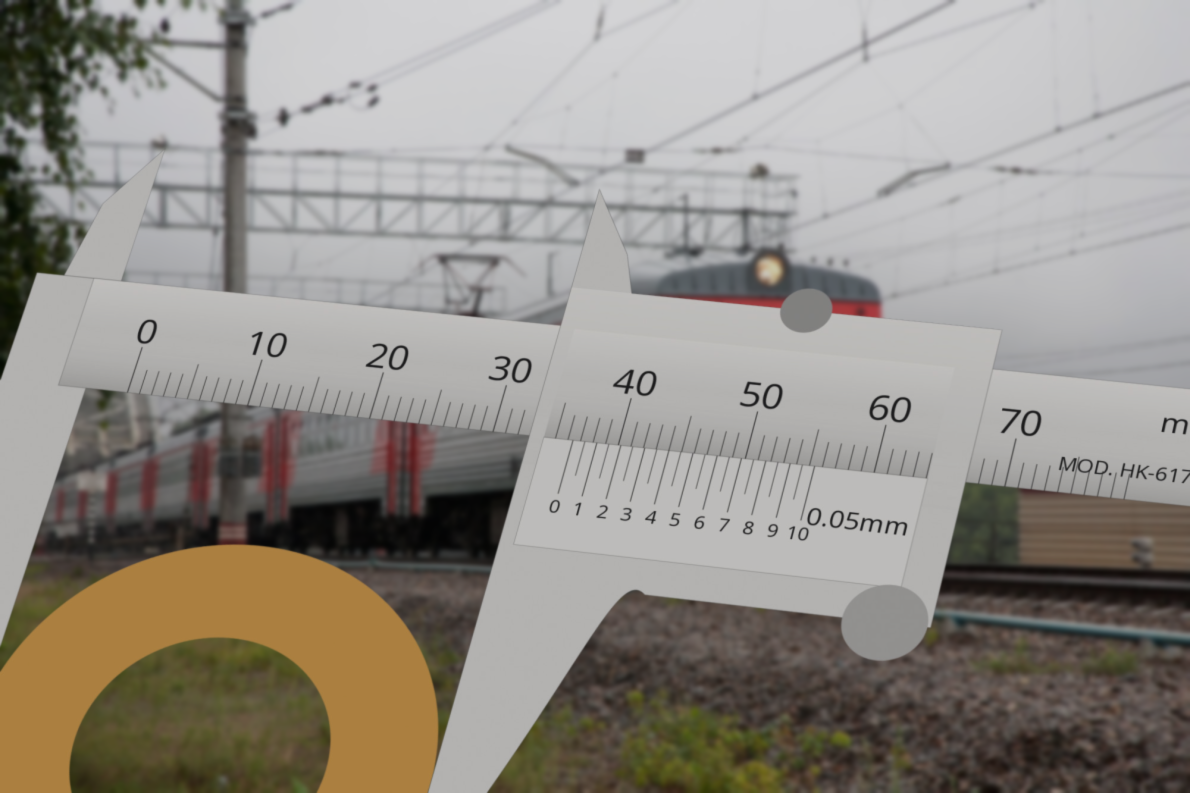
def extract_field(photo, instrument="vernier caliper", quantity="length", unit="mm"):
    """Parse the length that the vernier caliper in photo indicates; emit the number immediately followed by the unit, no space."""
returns 36.4mm
